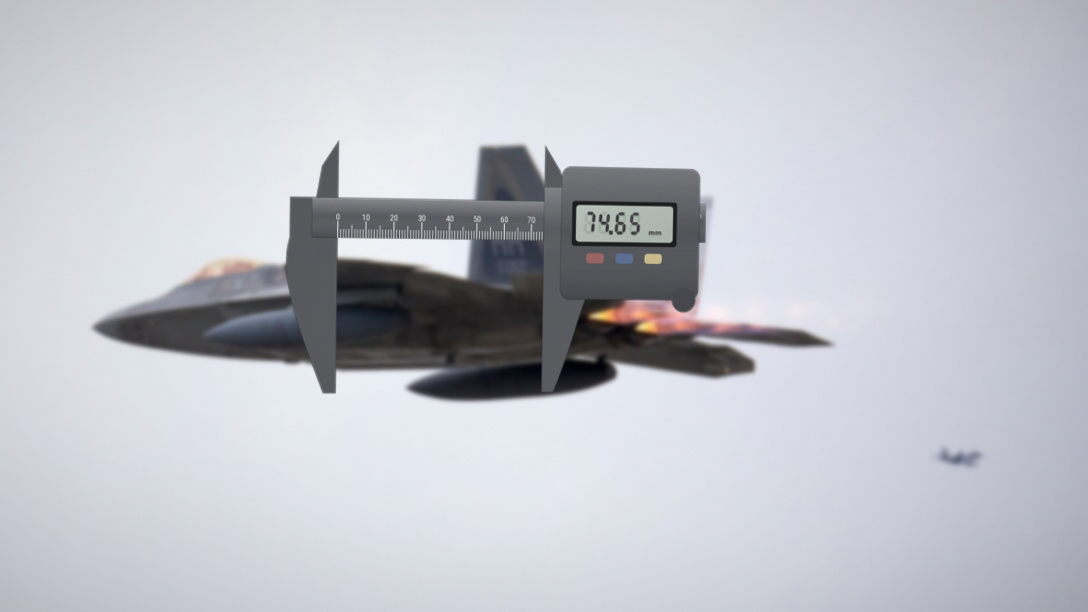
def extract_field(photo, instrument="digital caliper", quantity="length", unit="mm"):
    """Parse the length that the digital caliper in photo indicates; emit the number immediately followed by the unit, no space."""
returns 74.65mm
